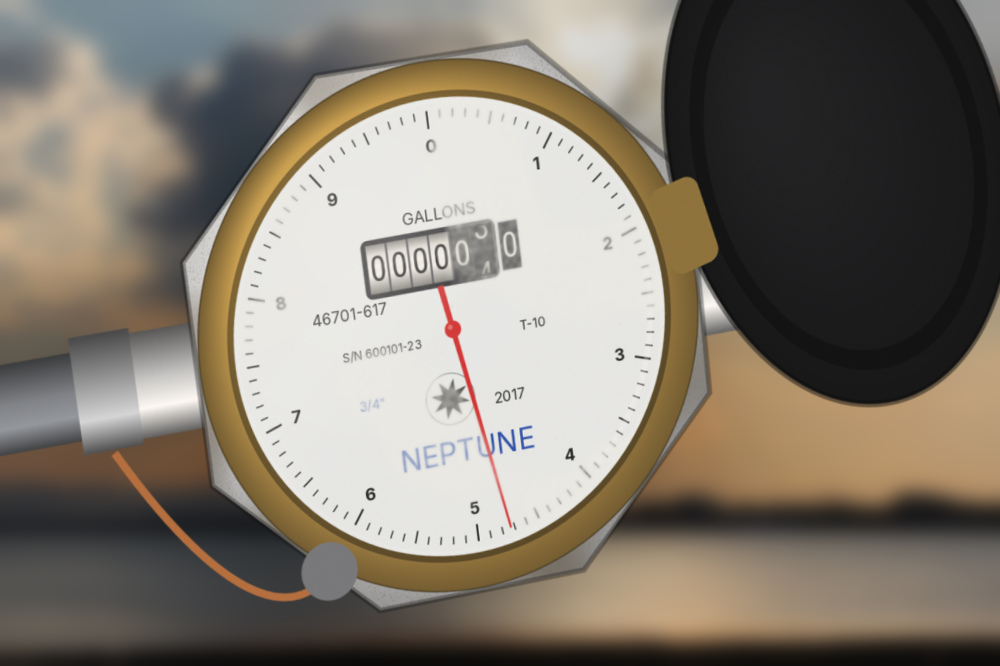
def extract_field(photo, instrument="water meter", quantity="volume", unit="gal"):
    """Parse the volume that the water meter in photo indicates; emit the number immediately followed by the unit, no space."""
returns 34.7gal
